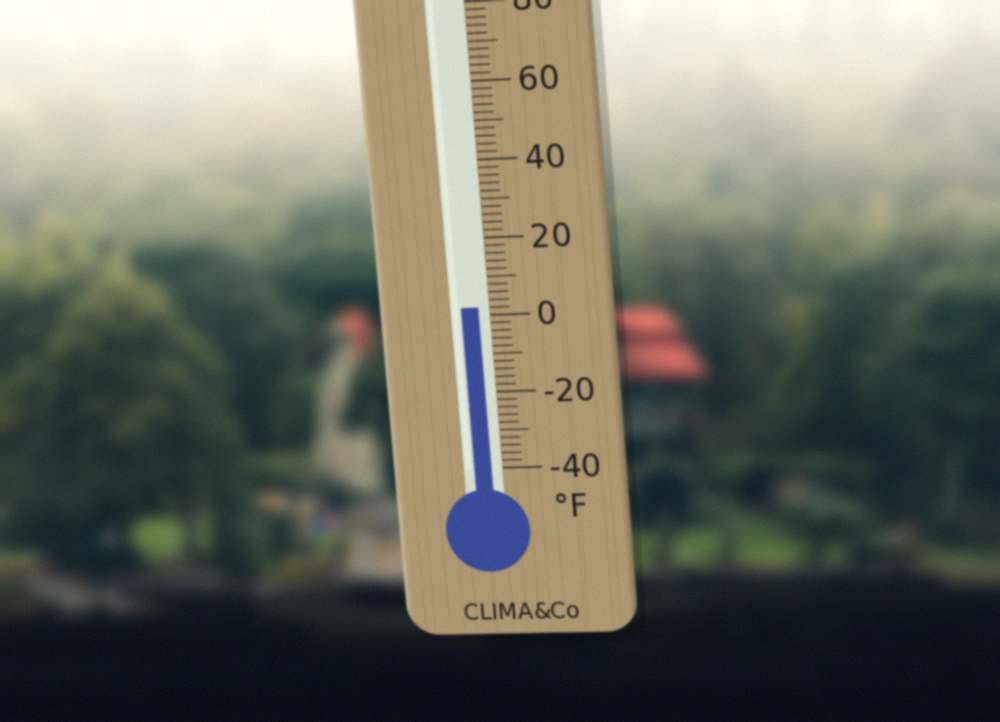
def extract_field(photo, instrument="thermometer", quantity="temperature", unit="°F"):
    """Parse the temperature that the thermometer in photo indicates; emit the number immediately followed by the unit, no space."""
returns 2°F
